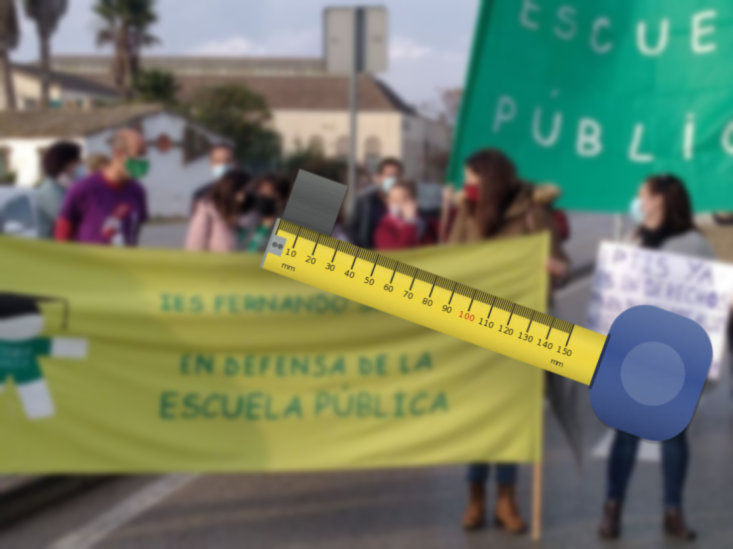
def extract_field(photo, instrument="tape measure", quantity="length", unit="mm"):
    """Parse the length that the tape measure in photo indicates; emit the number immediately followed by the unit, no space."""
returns 25mm
